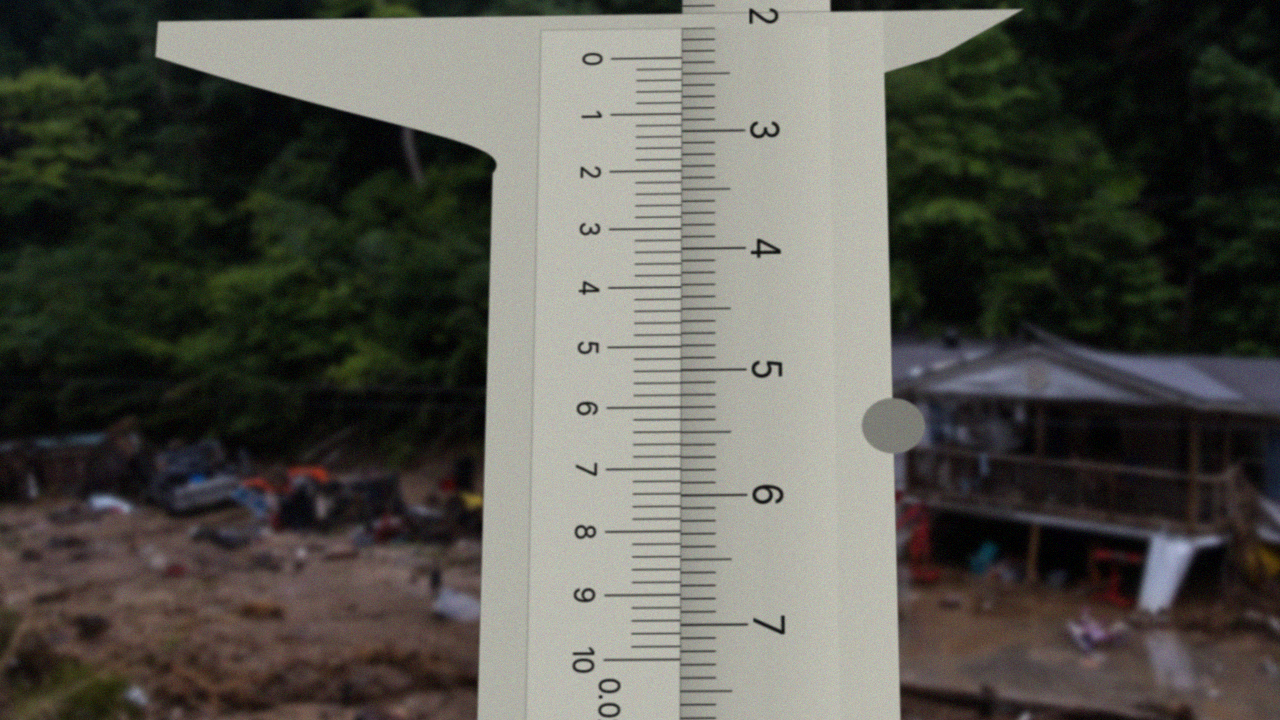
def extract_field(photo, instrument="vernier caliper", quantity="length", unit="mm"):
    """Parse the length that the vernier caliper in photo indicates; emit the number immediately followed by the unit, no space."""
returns 23.6mm
